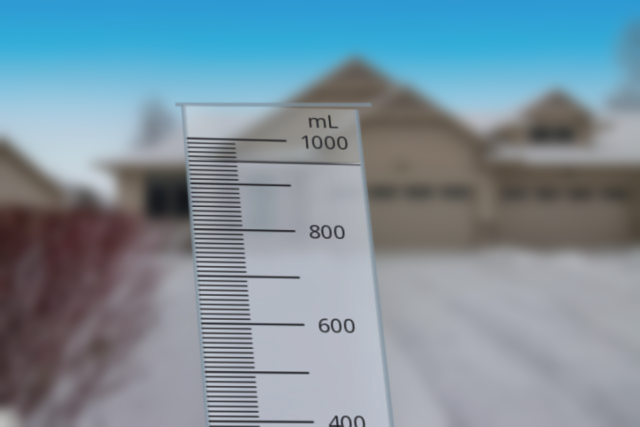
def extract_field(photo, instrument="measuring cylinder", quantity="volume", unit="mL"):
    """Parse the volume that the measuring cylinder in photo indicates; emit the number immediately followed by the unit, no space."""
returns 950mL
